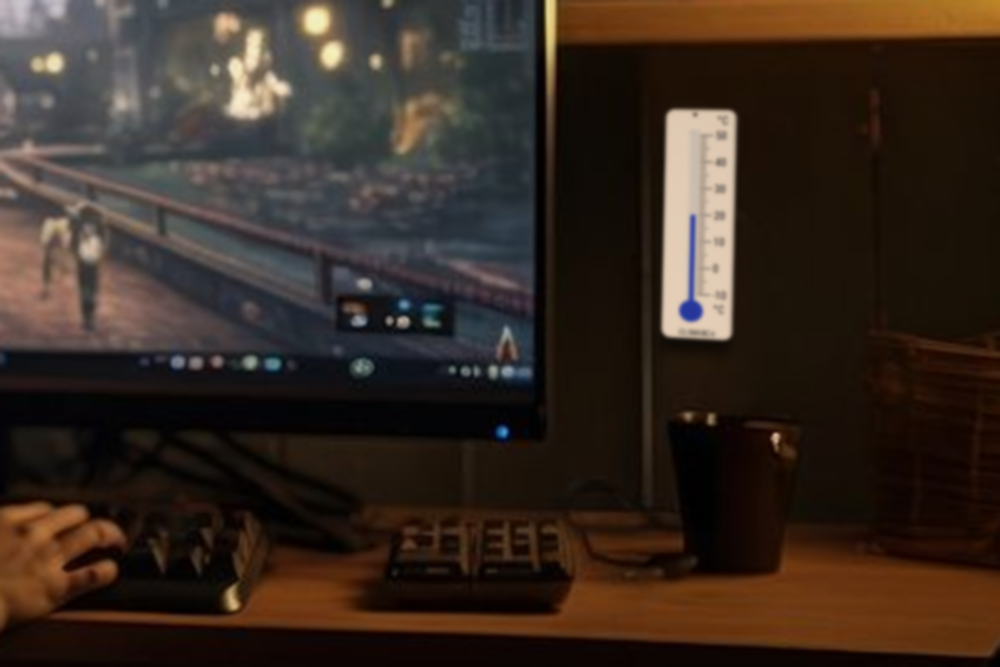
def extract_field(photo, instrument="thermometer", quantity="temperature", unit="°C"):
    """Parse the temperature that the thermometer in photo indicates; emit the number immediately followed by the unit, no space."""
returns 20°C
